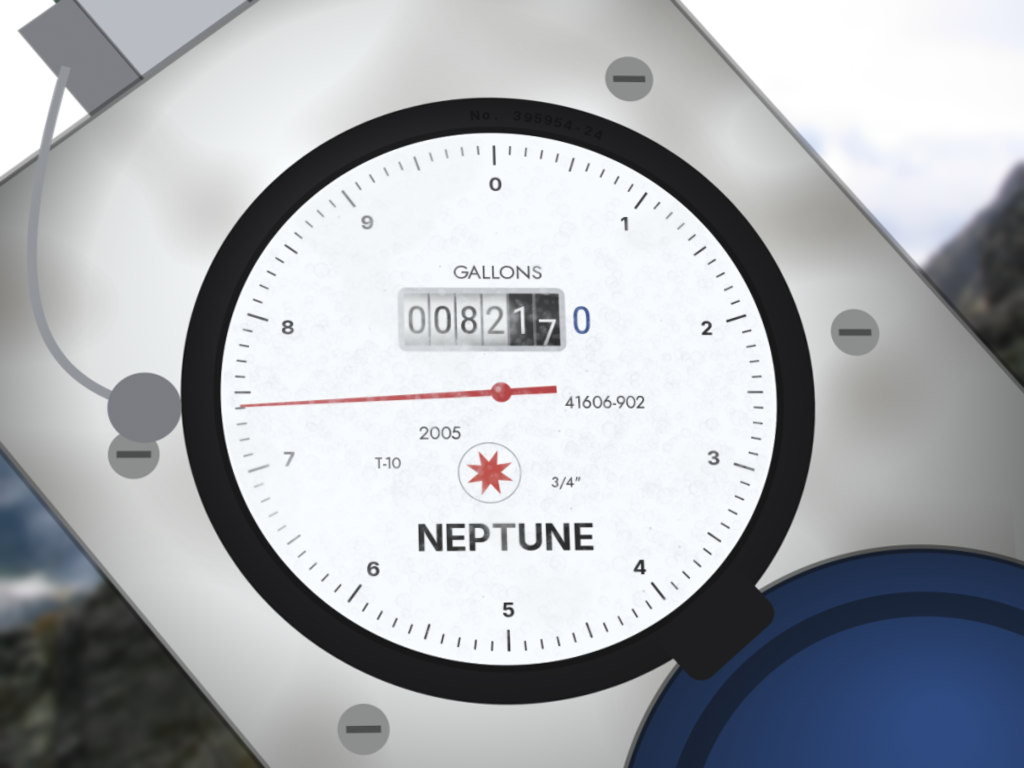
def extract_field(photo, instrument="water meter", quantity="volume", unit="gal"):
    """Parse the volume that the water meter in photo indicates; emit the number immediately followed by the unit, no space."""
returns 82167.4gal
